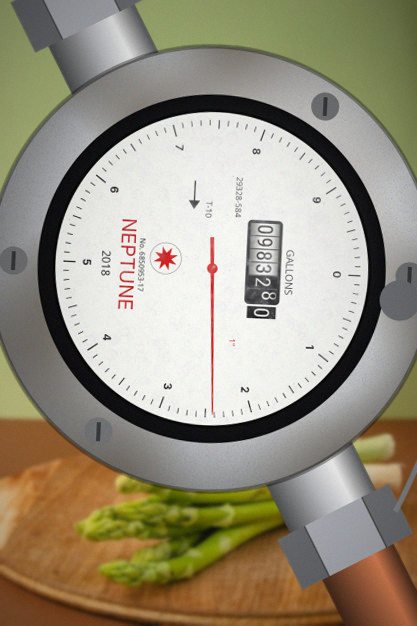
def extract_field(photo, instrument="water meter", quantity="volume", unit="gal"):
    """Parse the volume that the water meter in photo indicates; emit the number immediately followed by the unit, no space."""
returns 983282.4gal
